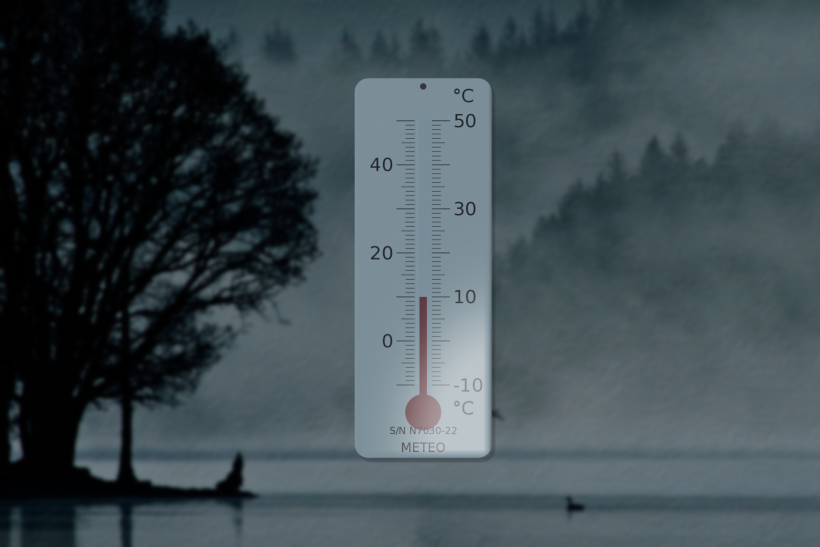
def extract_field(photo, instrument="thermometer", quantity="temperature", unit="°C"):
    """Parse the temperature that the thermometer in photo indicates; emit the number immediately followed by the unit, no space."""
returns 10°C
